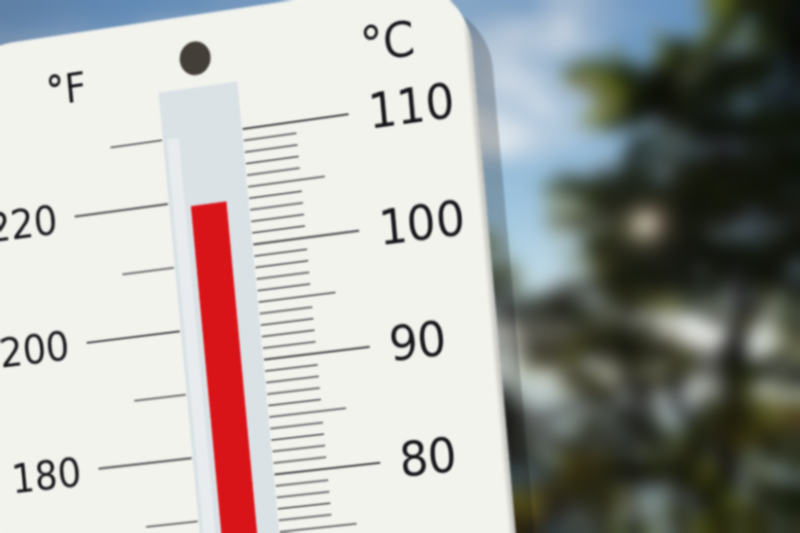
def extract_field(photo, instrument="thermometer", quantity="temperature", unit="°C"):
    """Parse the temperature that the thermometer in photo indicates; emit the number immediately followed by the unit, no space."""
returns 104°C
